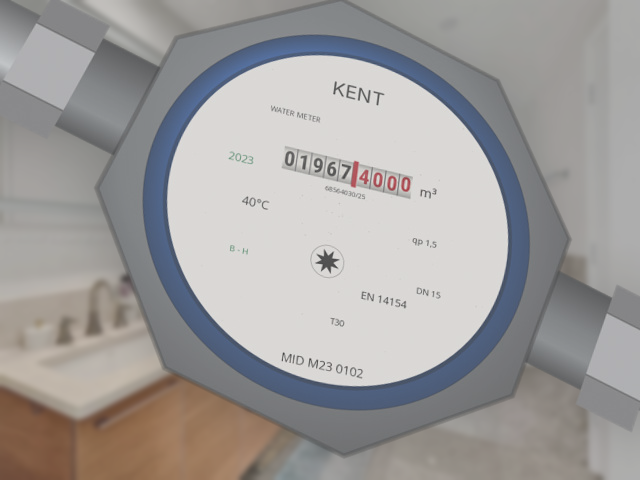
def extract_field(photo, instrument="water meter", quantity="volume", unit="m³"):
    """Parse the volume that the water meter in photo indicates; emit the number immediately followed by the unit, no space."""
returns 1967.4000m³
